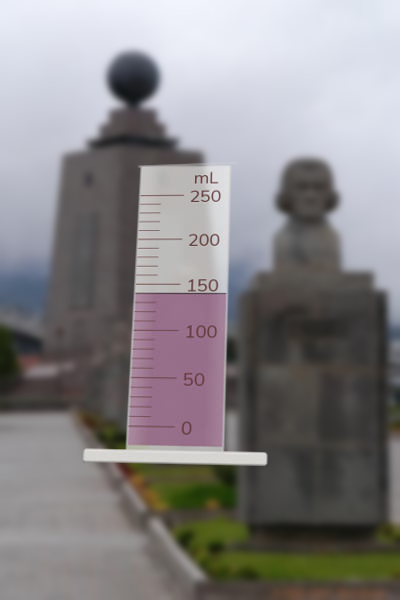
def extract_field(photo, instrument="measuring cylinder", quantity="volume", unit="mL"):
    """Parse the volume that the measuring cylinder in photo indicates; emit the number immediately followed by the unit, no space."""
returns 140mL
